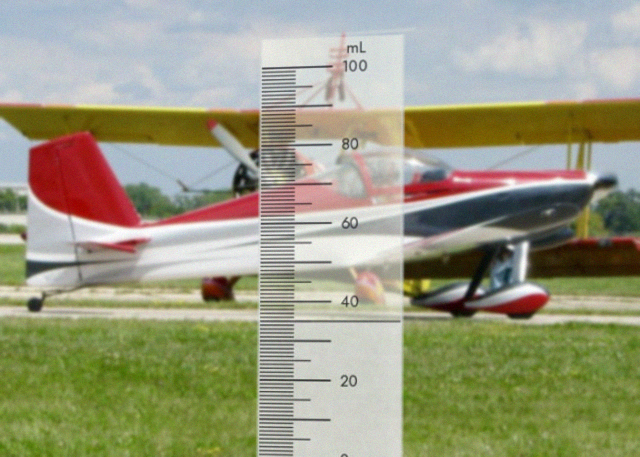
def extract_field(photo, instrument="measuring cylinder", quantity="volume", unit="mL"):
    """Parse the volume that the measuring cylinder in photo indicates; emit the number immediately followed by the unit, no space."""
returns 35mL
